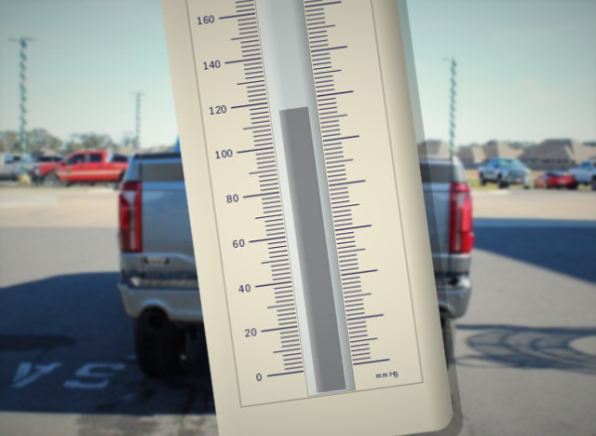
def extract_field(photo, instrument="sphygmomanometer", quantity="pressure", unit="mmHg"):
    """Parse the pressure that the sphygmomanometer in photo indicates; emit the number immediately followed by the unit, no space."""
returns 116mmHg
